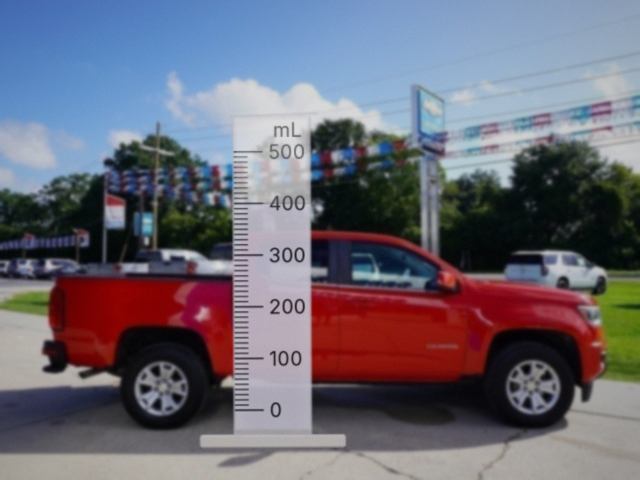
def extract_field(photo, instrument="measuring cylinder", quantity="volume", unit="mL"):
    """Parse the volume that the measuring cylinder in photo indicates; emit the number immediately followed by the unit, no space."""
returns 400mL
